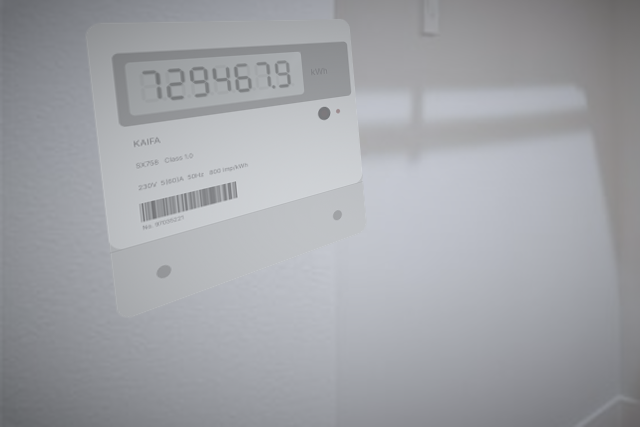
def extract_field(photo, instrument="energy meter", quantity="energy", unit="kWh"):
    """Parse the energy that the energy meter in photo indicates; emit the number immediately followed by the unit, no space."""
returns 729467.9kWh
